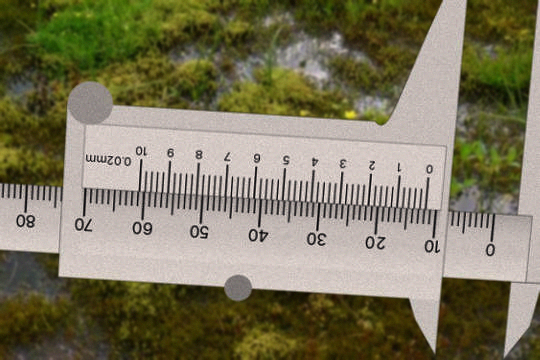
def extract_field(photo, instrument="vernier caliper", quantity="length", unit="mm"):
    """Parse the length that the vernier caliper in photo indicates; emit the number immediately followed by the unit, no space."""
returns 11.8mm
